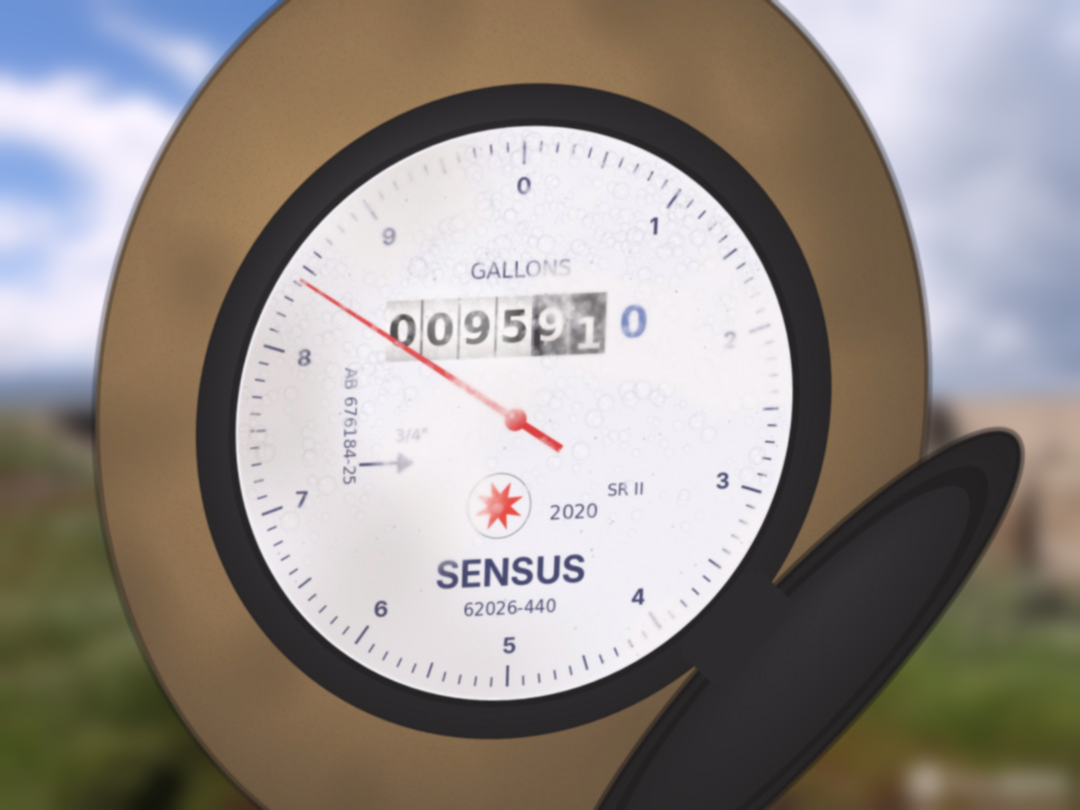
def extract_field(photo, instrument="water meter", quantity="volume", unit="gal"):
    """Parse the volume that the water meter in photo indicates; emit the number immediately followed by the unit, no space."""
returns 95908.4gal
